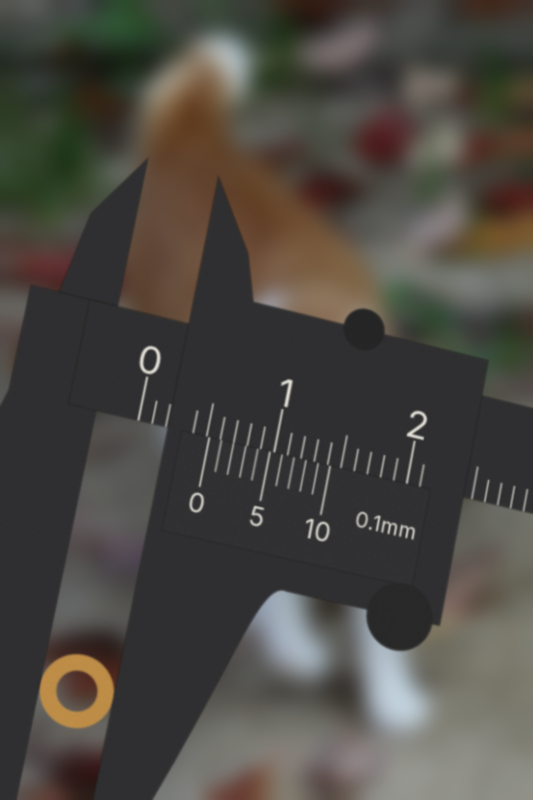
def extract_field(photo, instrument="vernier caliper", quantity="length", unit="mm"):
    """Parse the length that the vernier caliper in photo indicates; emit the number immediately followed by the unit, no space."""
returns 5.2mm
